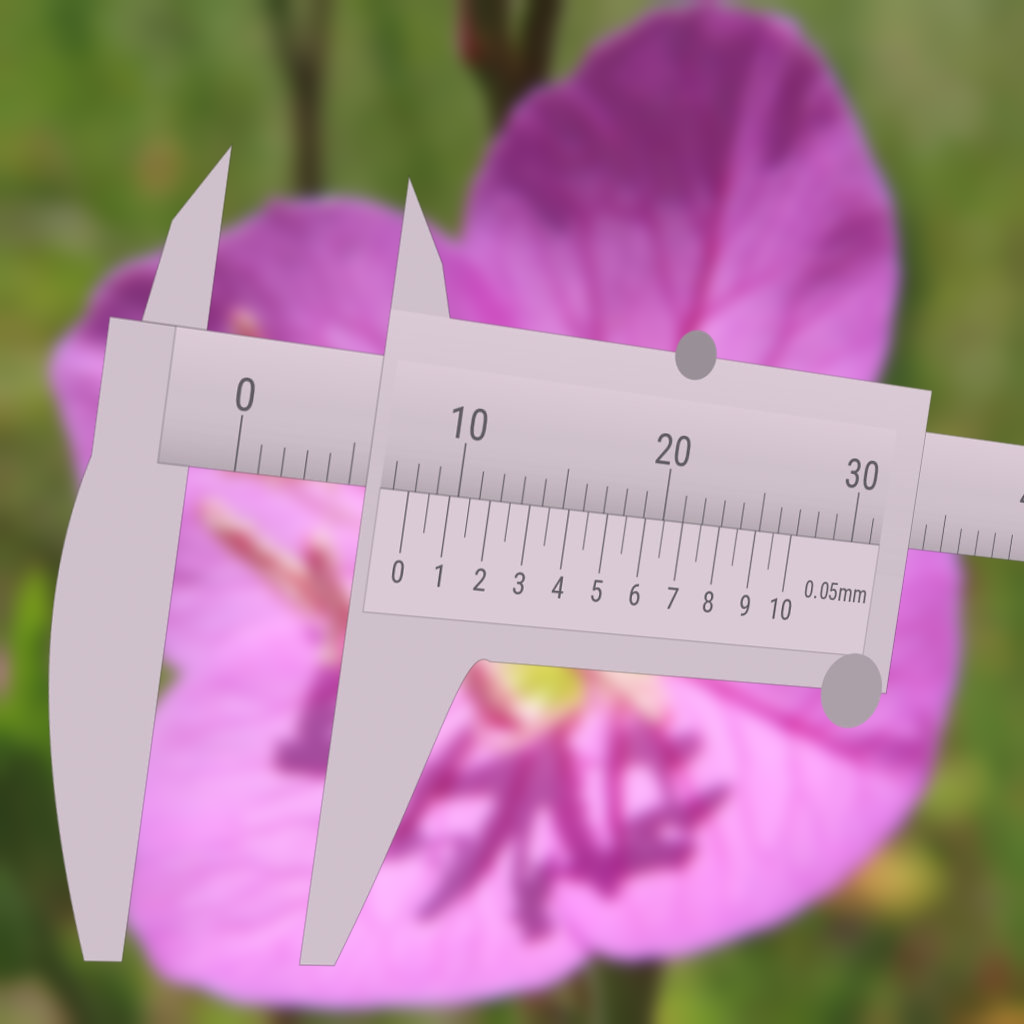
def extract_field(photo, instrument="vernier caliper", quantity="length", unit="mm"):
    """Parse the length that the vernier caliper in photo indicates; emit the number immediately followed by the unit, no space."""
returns 7.7mm
